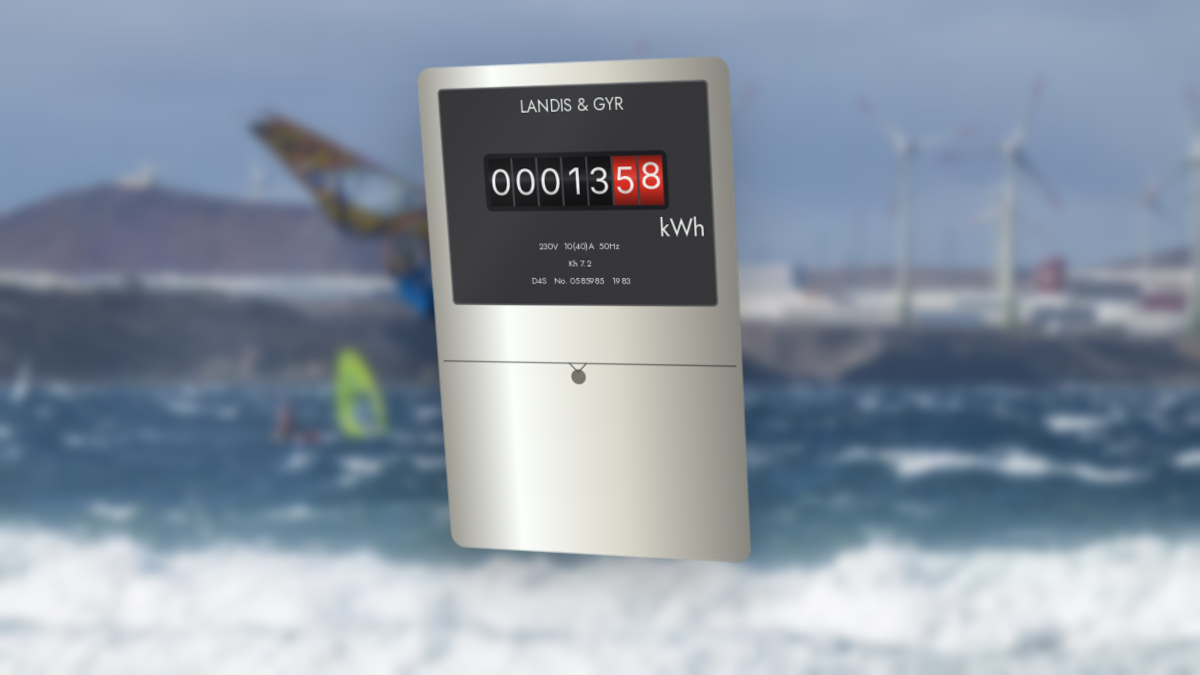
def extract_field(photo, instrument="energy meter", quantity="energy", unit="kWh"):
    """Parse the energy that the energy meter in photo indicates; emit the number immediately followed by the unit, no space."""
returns 13.58kWh
